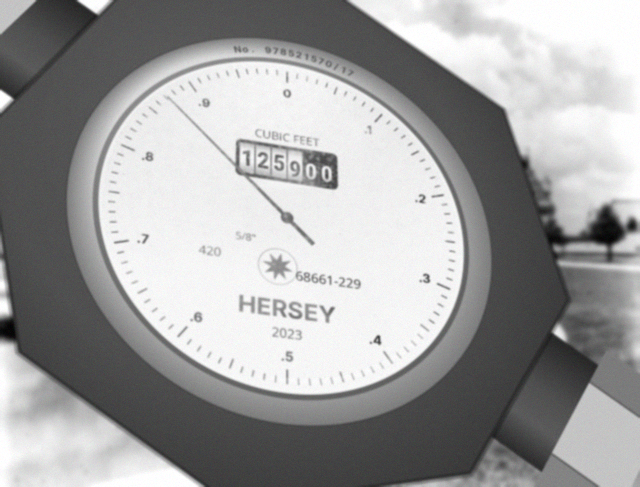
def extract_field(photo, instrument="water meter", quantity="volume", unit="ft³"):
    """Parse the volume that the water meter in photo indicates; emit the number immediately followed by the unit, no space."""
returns 125899.87ft³
